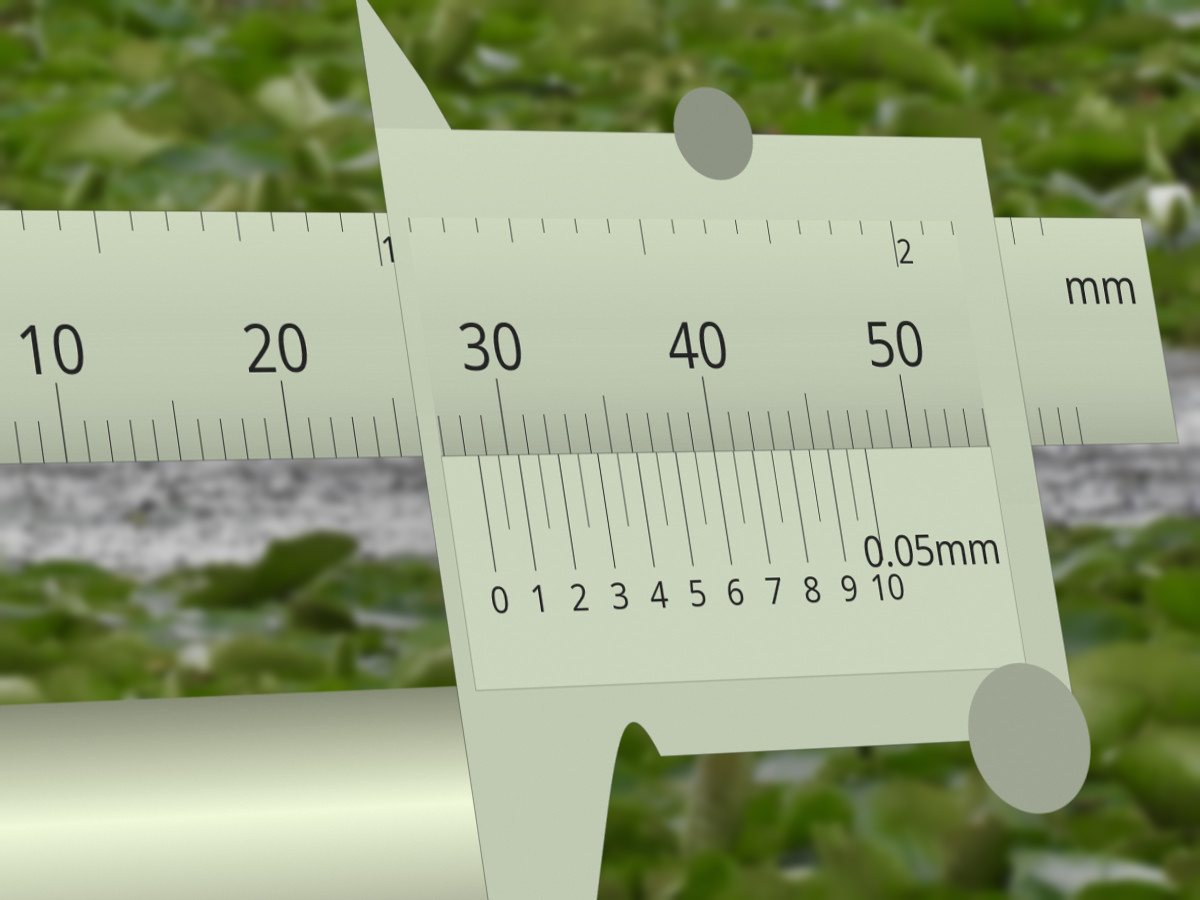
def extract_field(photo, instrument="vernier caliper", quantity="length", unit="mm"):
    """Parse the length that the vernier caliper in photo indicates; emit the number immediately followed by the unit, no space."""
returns 28.6mm
